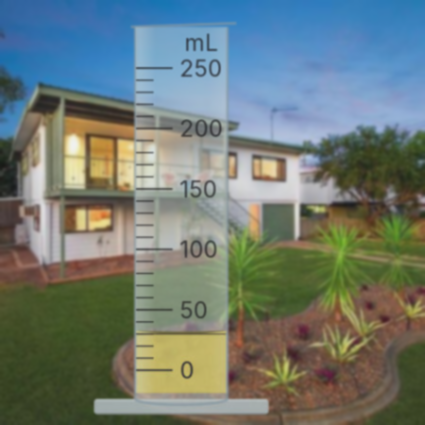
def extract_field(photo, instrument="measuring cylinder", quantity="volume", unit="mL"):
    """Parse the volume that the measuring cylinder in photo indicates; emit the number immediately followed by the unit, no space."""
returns 30mL
